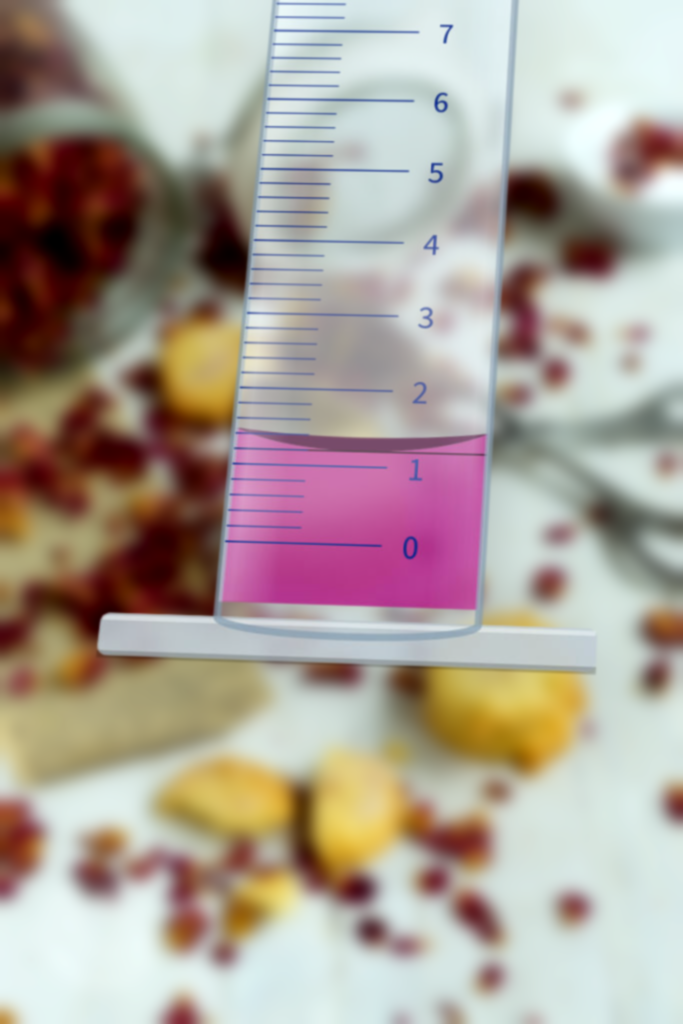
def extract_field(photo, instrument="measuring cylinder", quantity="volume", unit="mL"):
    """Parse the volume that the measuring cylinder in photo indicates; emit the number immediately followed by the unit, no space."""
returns 1.2mL
